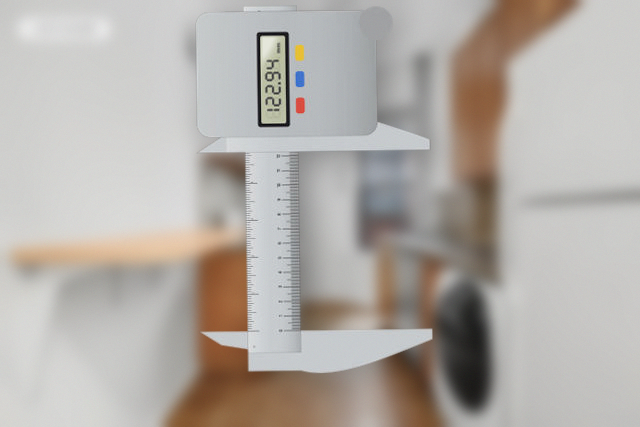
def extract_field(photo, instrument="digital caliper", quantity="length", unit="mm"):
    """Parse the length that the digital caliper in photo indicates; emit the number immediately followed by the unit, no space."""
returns 122.94mm
